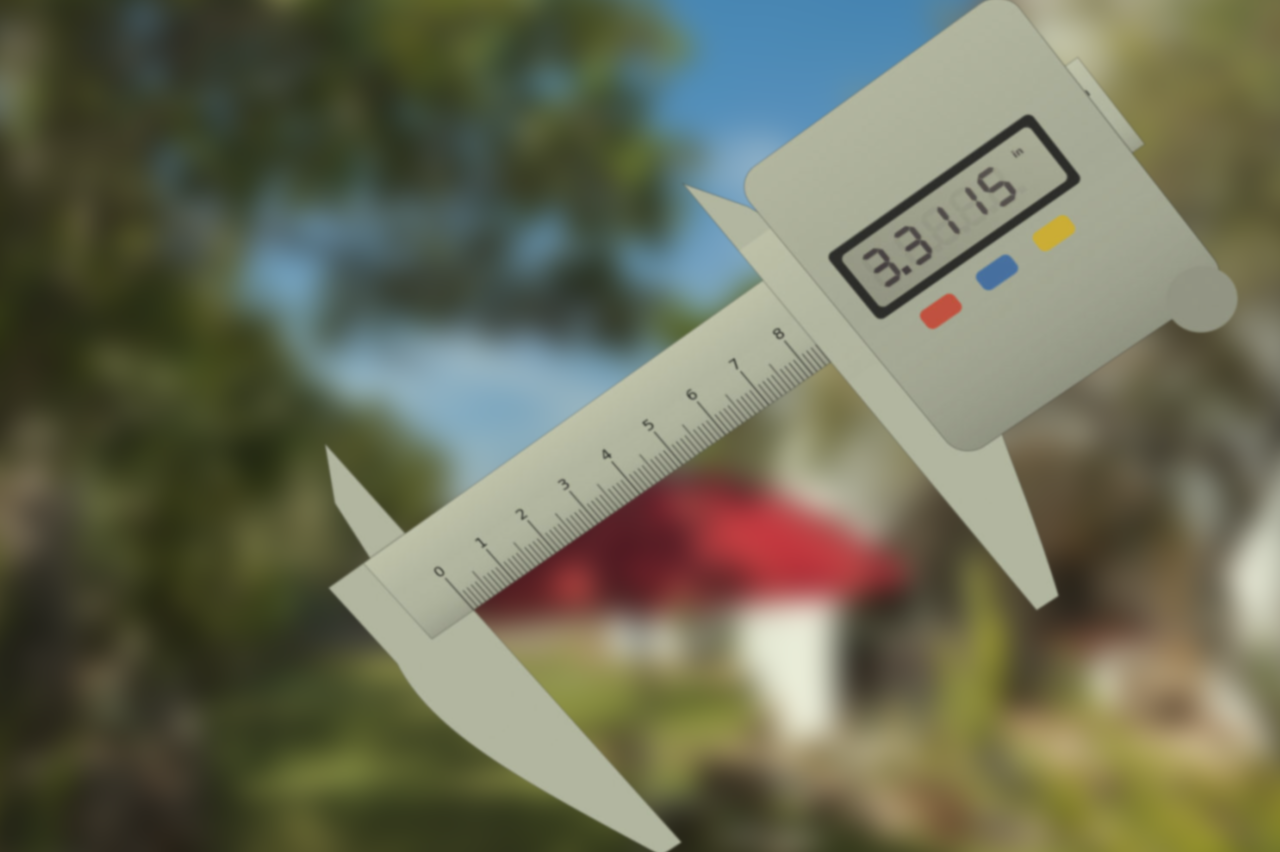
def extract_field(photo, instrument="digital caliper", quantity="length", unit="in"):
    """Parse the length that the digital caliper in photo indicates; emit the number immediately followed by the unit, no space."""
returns 3.3115in
